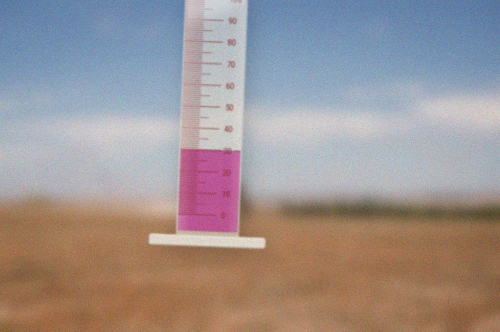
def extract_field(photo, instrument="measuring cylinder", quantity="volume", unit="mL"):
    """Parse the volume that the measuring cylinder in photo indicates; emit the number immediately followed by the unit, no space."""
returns 30mL
